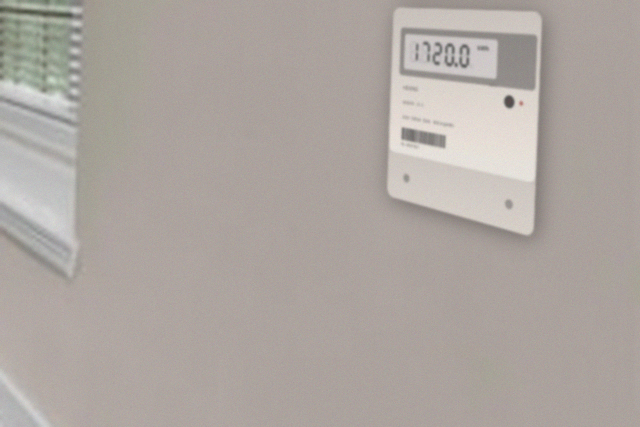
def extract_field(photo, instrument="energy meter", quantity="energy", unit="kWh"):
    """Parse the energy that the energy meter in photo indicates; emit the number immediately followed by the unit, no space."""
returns 1720.0kWh
